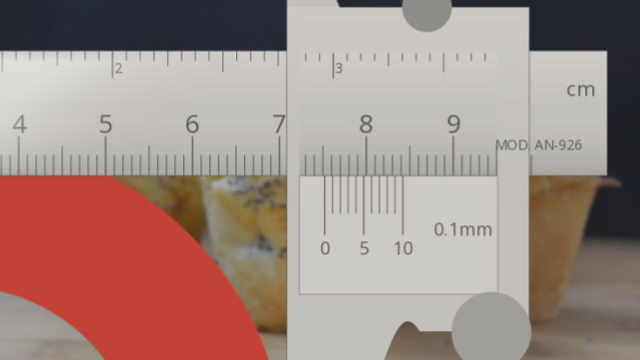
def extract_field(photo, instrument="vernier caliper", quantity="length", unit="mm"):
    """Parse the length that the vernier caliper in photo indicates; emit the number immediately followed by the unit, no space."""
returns 75.2mm
